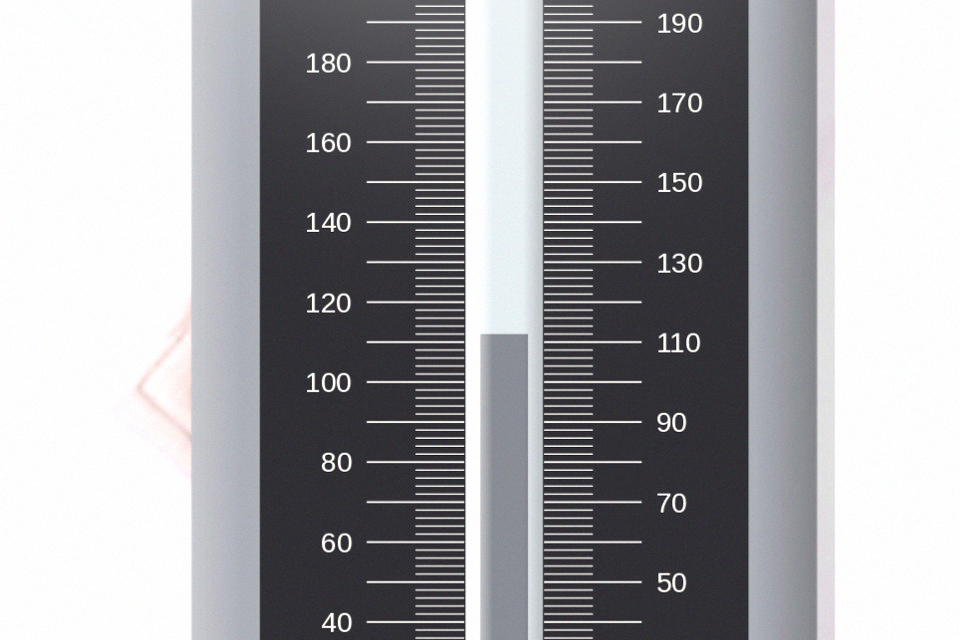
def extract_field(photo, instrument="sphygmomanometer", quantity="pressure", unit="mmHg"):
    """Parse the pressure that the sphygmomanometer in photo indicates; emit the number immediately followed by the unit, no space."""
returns 112mmHg
